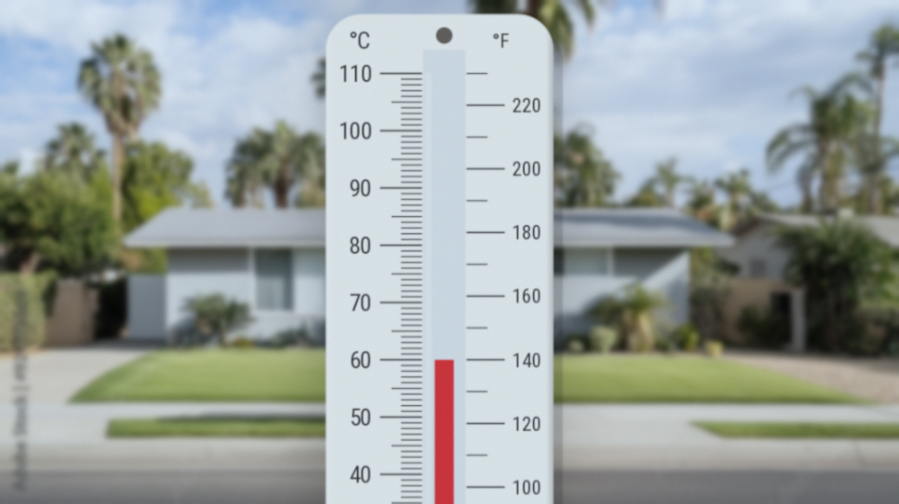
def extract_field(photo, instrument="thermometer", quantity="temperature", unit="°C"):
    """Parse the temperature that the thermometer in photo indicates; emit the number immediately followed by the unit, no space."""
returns 60°C
